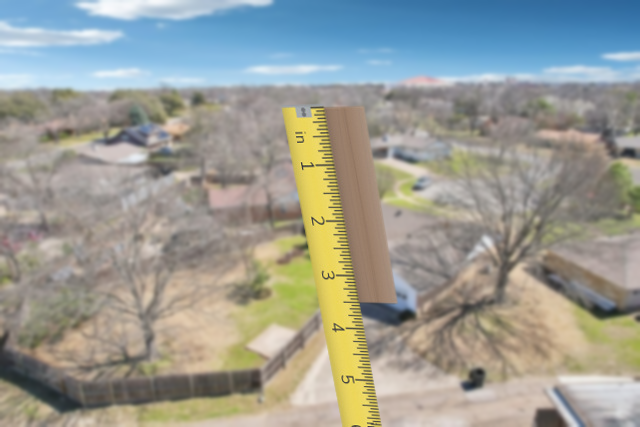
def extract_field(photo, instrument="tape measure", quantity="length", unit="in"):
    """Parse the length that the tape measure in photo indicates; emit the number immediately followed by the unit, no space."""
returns 3.5in
